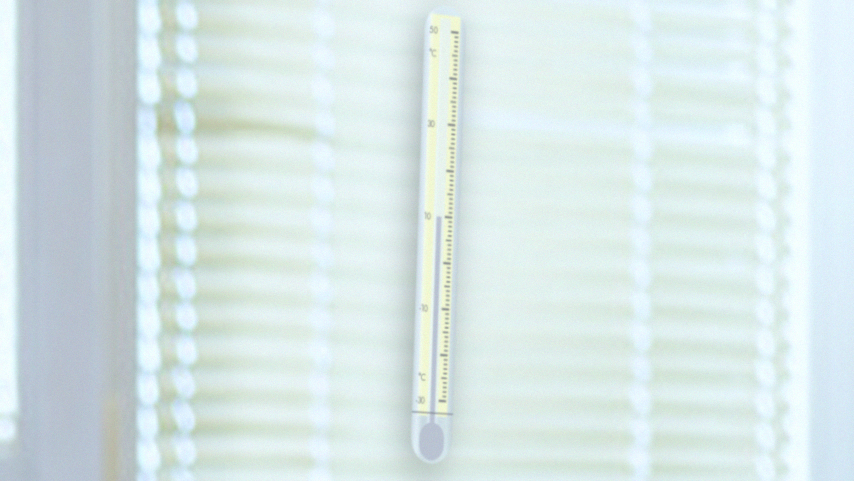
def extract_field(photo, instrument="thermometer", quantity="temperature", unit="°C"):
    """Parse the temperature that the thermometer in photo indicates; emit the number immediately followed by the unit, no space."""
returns 10°C
